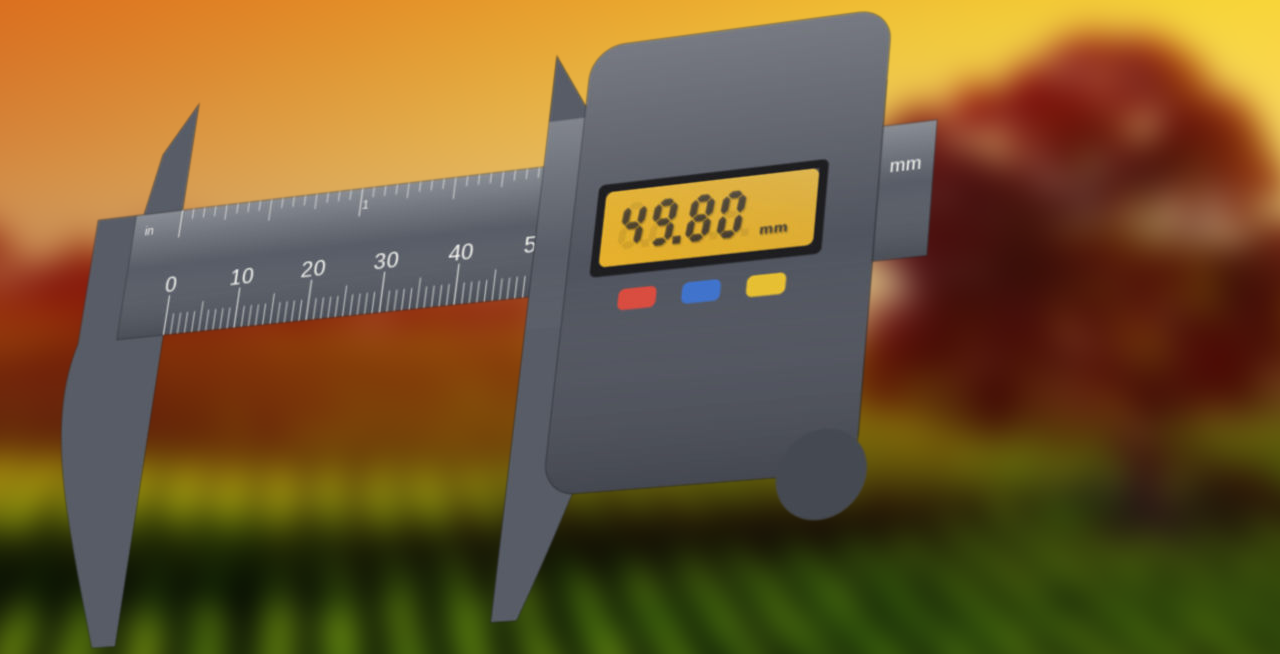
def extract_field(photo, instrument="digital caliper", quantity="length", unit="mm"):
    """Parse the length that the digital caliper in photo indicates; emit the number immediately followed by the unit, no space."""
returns 49.80mm
